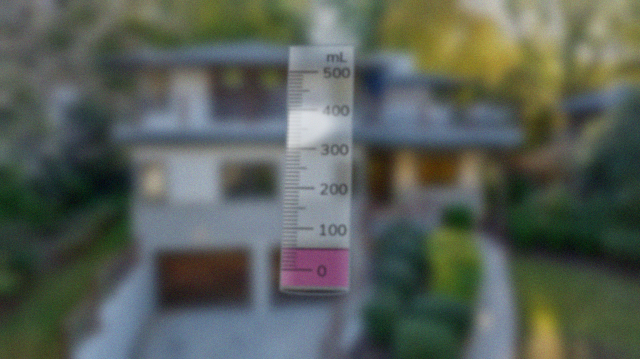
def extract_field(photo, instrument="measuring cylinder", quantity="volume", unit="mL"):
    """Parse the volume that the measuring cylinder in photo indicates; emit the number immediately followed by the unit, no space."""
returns 50mL
